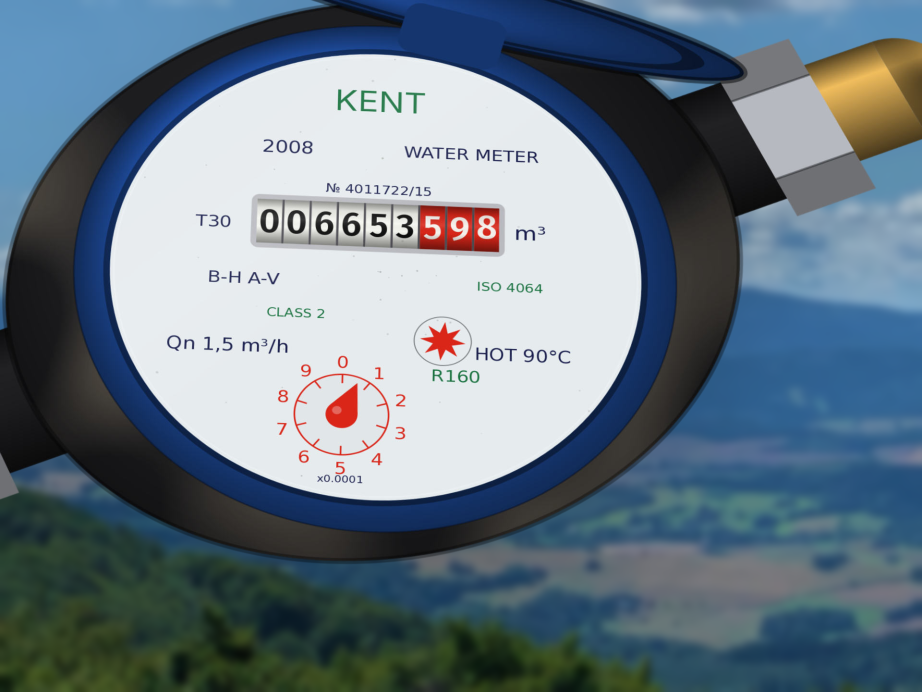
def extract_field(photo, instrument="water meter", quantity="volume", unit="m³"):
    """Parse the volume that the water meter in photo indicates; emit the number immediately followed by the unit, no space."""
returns 6653.5980m³
